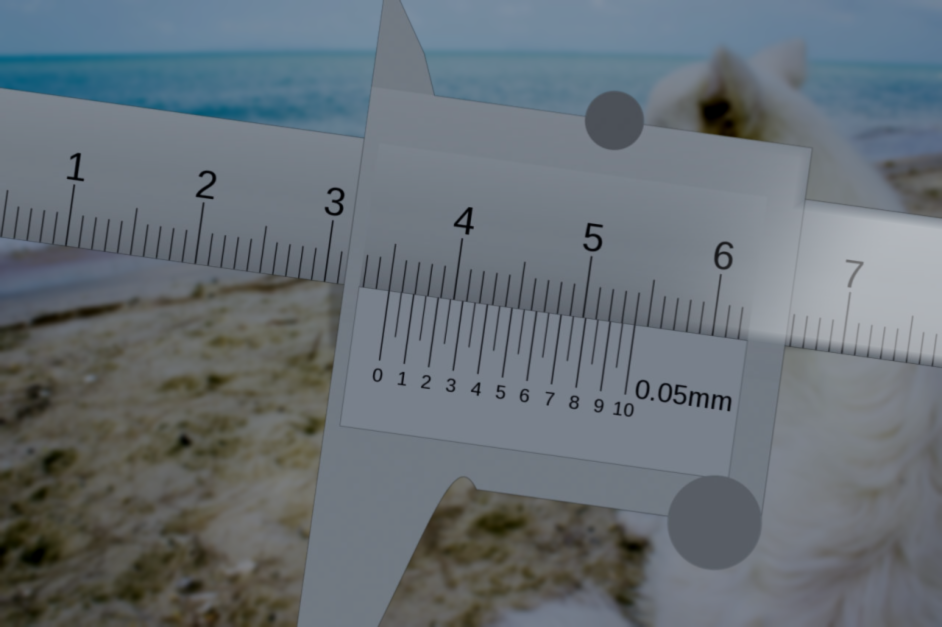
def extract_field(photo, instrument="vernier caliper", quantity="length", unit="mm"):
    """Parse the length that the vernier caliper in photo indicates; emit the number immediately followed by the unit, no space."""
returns 35.0mm
